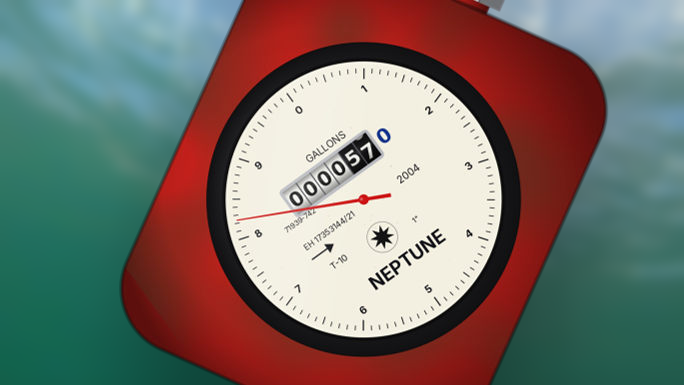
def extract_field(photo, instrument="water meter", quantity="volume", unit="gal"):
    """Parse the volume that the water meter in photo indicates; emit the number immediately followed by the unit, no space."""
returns 568.2gal
